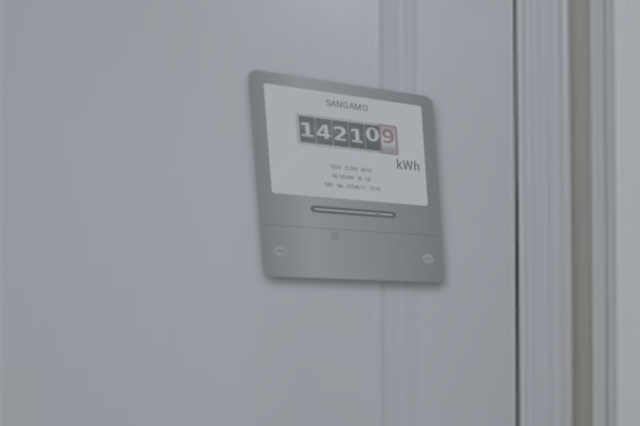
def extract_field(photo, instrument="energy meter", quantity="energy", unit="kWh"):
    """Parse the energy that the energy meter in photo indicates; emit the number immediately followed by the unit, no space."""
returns 14210.9kWh
